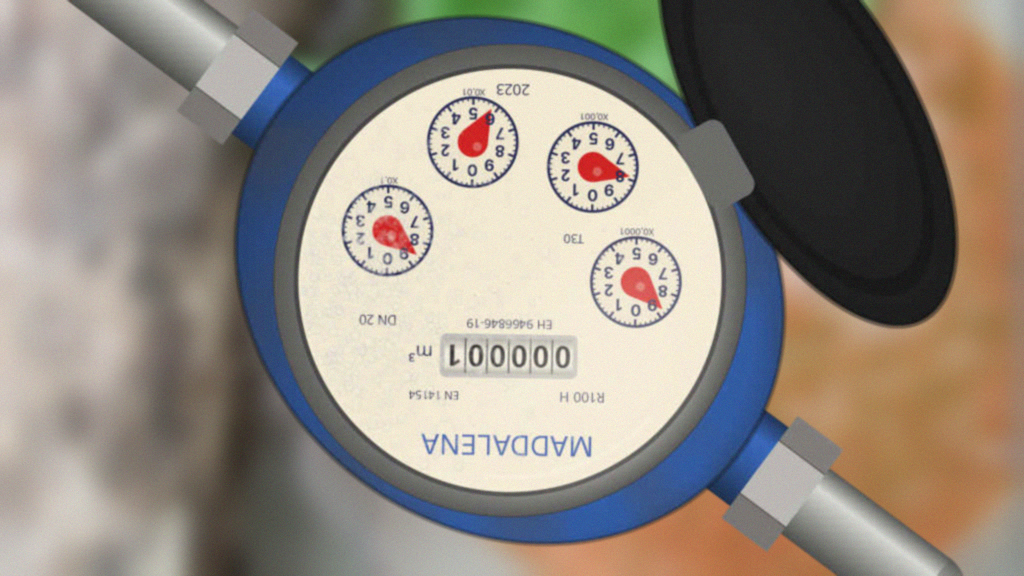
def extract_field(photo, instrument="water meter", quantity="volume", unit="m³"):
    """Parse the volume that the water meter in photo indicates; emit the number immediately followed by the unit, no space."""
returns 1.8578m³
